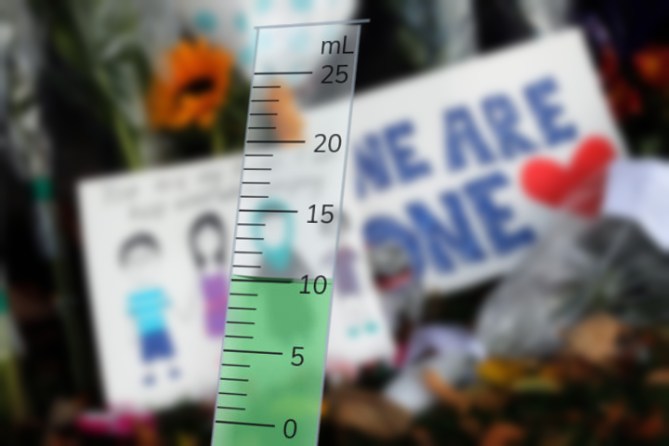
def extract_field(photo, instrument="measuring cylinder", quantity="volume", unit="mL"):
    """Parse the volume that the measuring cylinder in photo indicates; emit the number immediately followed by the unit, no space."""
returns 10mL
